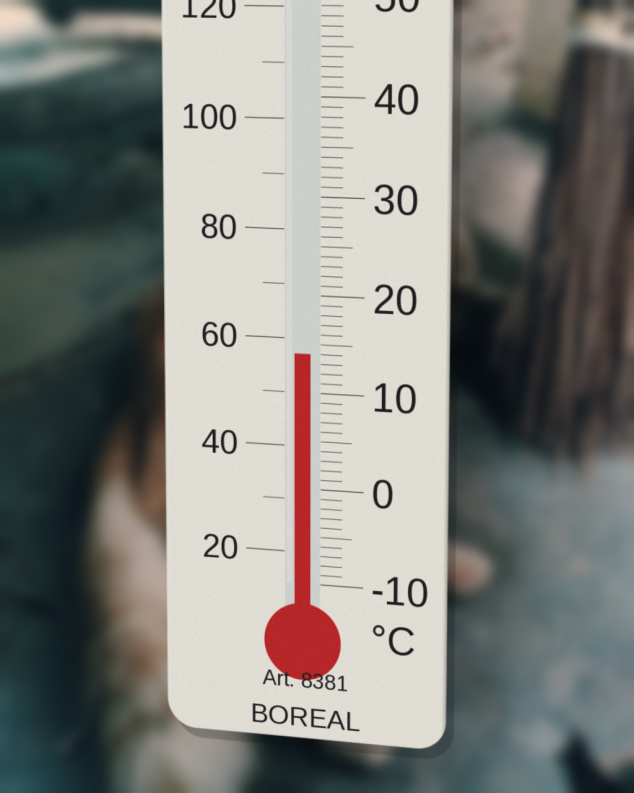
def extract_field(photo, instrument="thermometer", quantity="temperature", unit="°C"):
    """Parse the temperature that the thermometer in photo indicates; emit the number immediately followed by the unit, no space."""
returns 14°C
